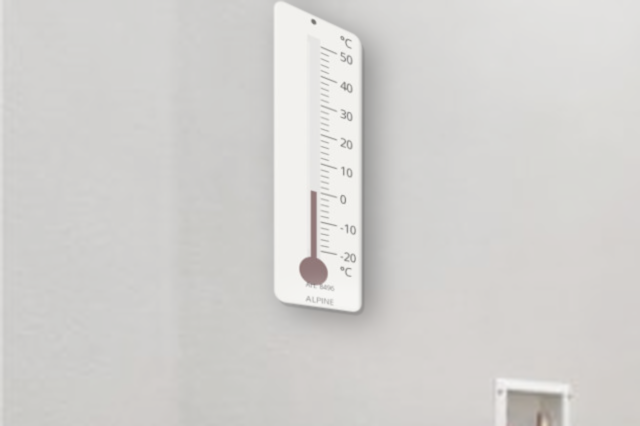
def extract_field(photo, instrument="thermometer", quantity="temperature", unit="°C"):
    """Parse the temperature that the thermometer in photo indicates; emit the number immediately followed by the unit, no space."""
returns 0°C
